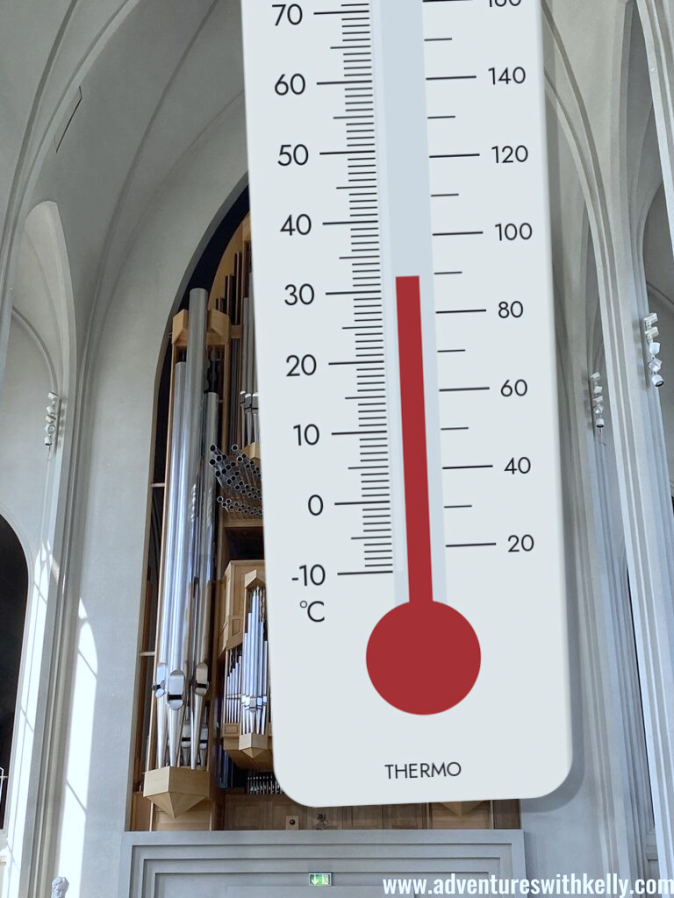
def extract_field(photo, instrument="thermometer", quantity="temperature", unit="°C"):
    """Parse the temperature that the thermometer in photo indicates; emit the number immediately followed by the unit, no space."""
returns 32°C
